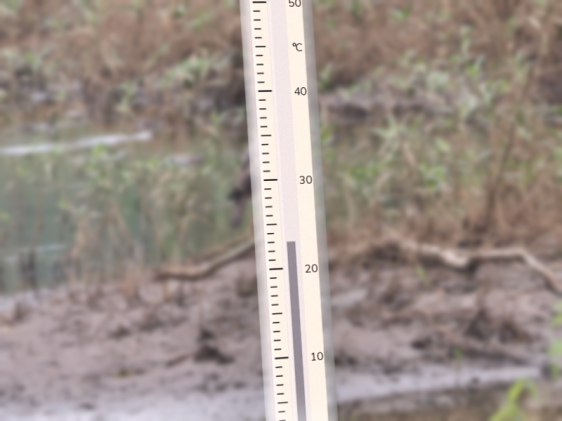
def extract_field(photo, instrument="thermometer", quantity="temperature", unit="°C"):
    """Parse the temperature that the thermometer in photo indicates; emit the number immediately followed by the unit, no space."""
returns 23°C
